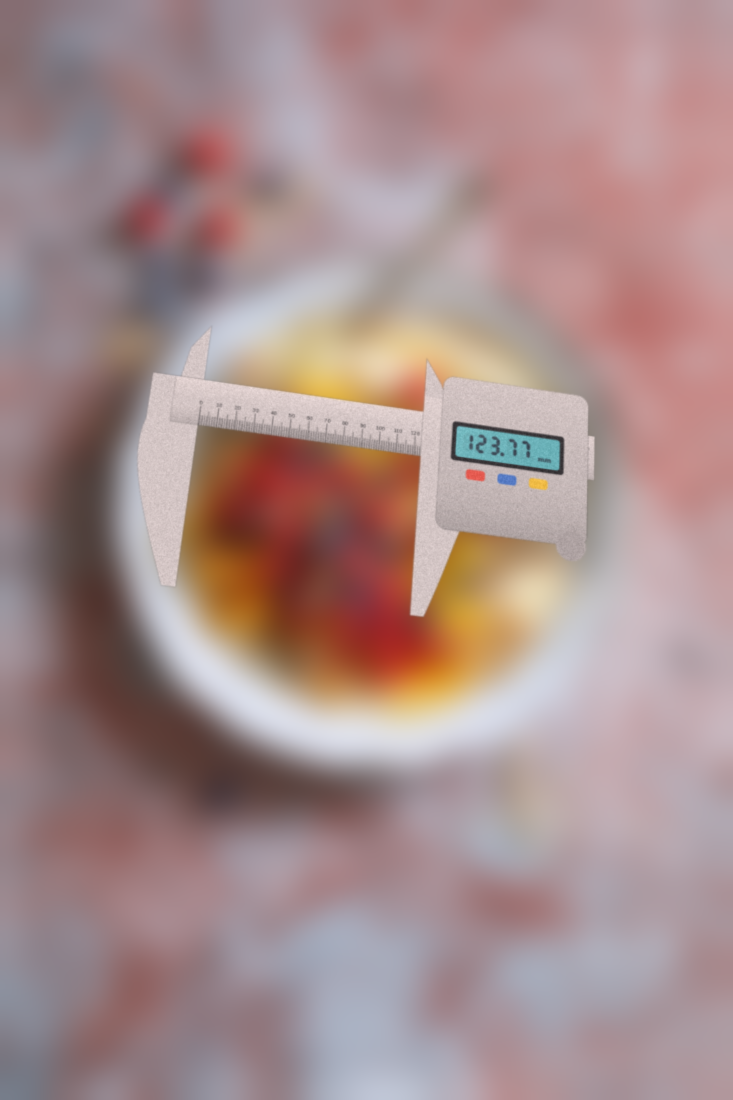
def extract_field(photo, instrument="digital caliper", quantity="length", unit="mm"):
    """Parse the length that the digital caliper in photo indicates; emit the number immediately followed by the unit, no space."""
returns 123.77mm
